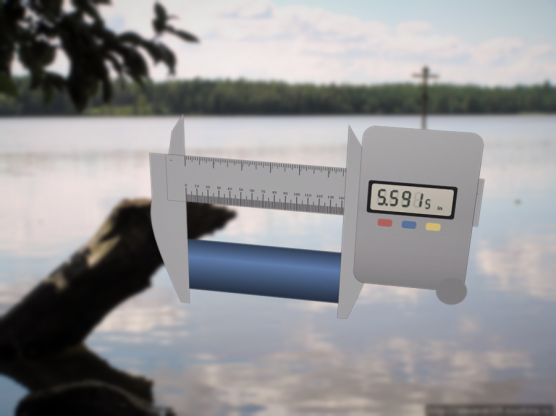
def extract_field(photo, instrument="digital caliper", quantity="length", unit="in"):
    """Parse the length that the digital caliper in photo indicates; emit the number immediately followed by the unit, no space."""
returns 5.5915in
